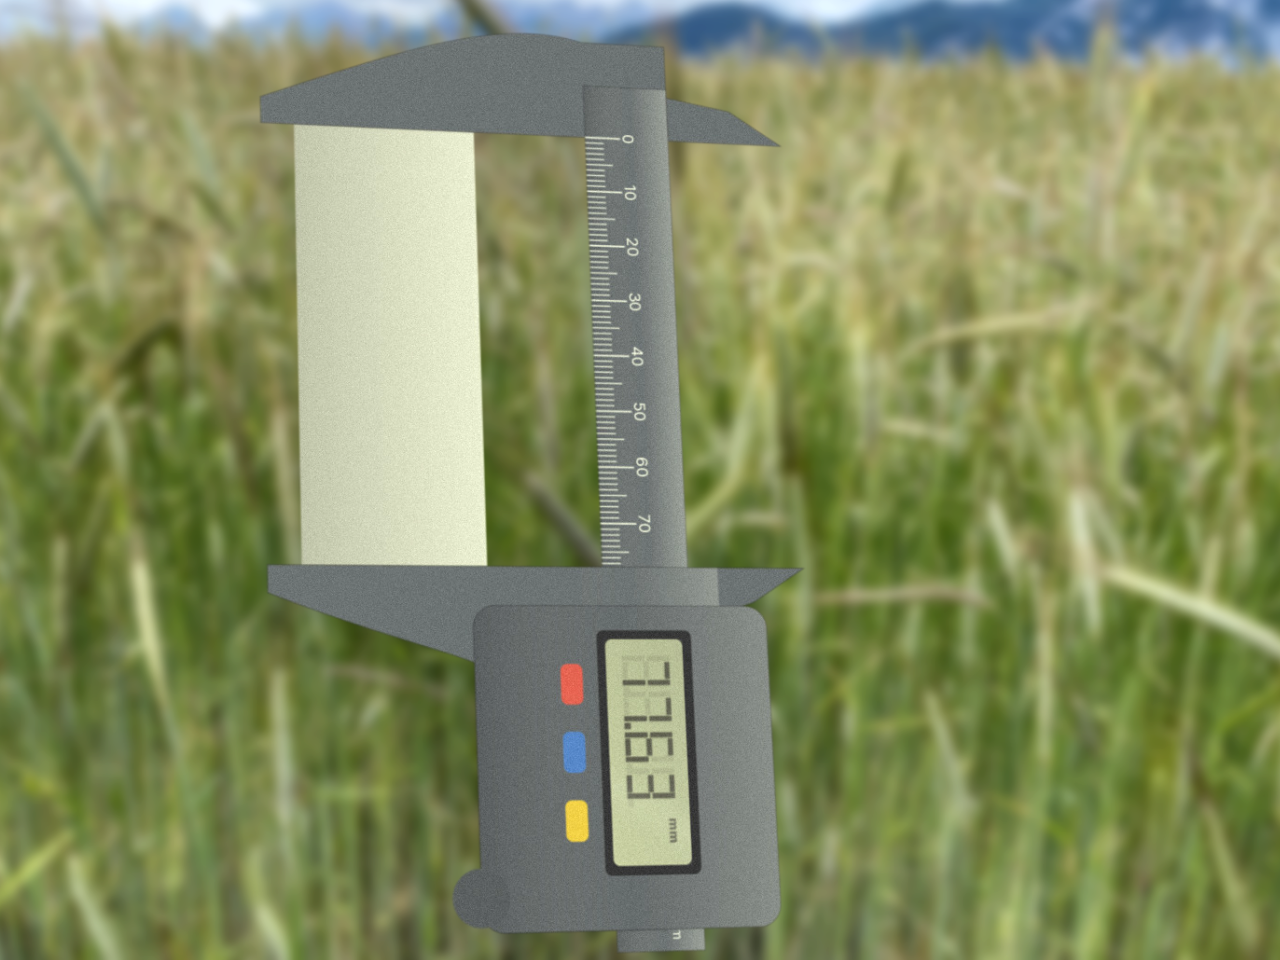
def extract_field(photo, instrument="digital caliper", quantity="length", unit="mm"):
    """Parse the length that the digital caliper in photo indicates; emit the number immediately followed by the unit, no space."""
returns 77.63mm
